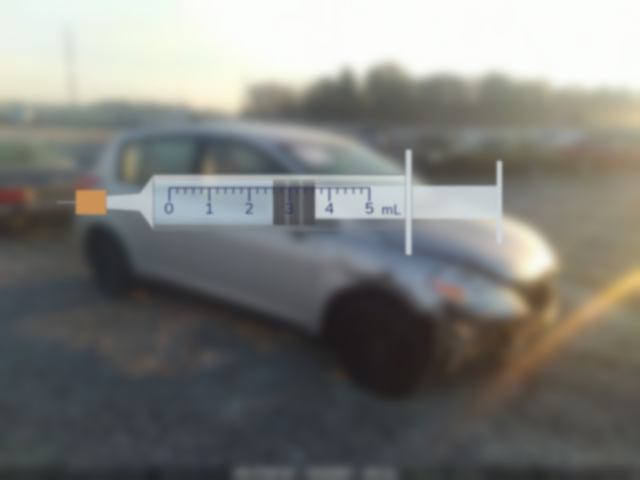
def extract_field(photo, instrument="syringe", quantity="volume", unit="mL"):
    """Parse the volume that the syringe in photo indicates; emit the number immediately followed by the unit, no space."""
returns 2.6mL
